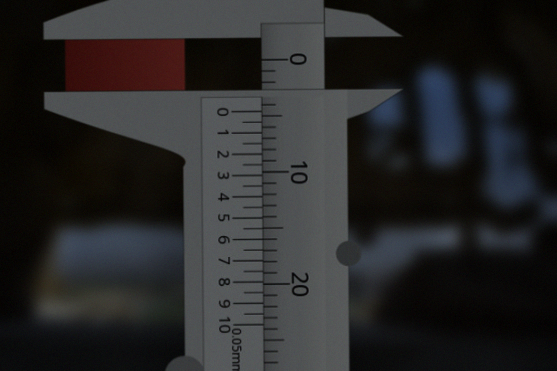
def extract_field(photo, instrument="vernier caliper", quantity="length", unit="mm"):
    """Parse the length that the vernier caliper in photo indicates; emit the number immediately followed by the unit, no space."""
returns 4.6mm
